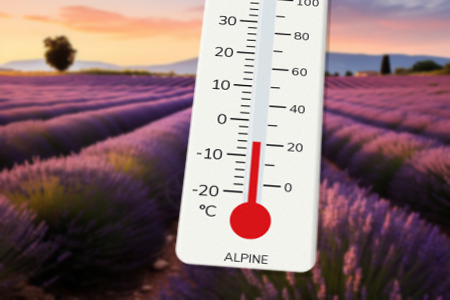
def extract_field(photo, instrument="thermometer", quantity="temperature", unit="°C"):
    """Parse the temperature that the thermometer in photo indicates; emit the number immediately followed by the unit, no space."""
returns -6°C
